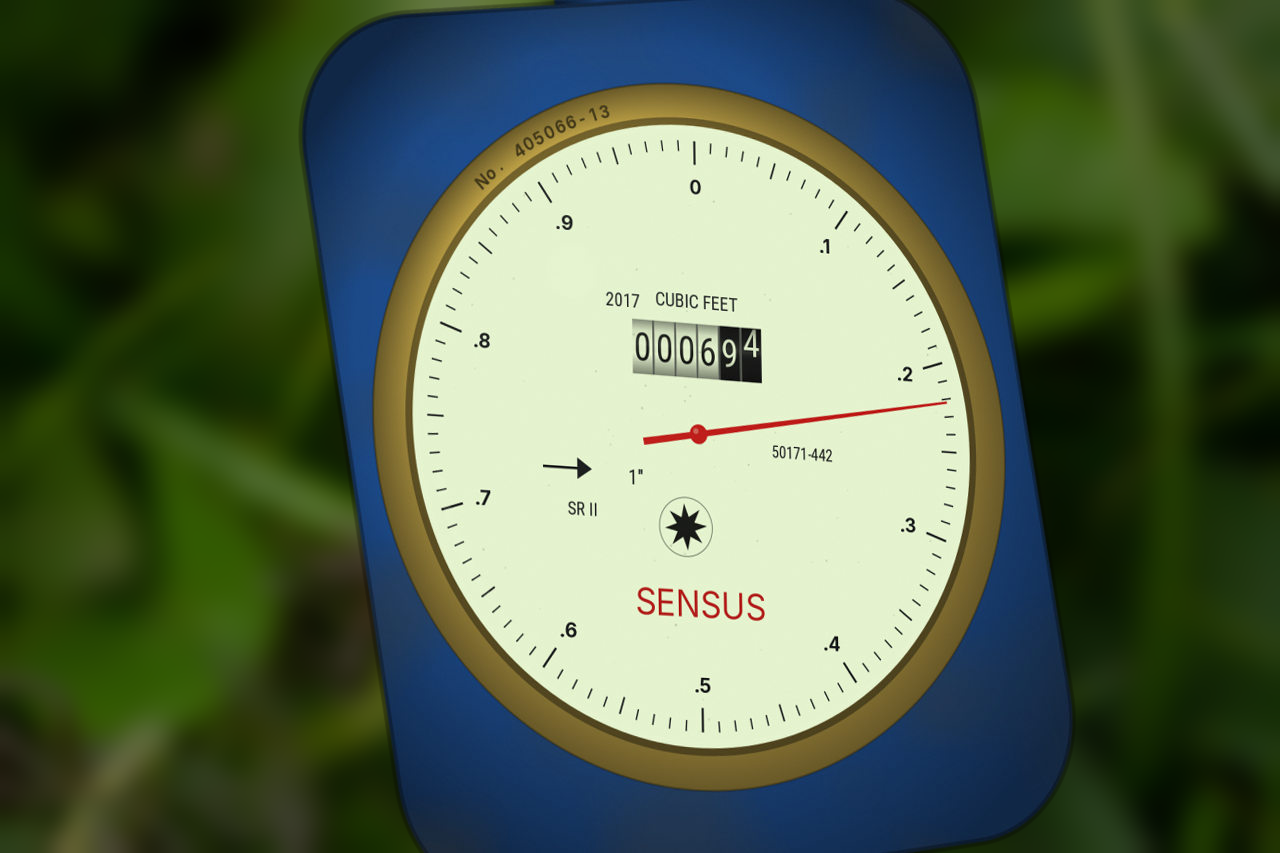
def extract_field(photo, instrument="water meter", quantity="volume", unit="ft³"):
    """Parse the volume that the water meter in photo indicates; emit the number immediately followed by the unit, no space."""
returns 694.22ft³
